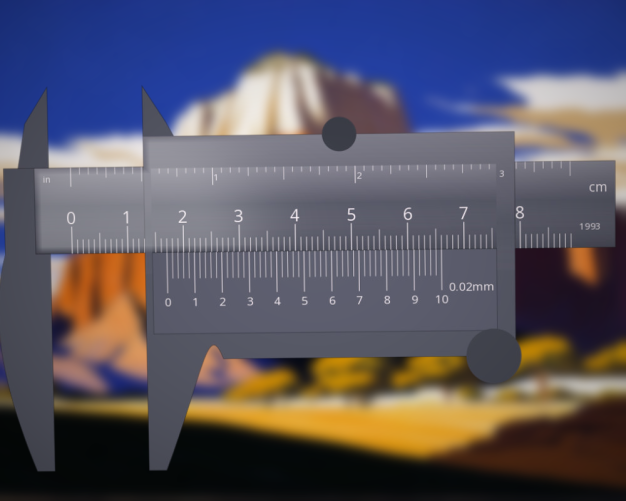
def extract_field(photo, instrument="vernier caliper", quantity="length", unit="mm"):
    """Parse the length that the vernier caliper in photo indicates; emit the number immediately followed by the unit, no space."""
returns 17.0mm
